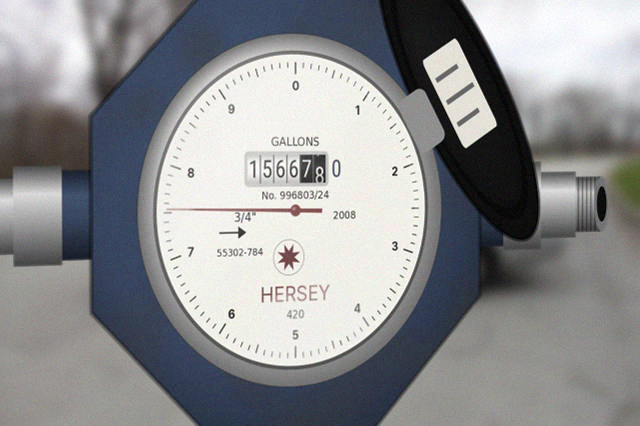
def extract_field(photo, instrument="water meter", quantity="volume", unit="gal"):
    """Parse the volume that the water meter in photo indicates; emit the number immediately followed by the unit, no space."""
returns 1566777.5gal
